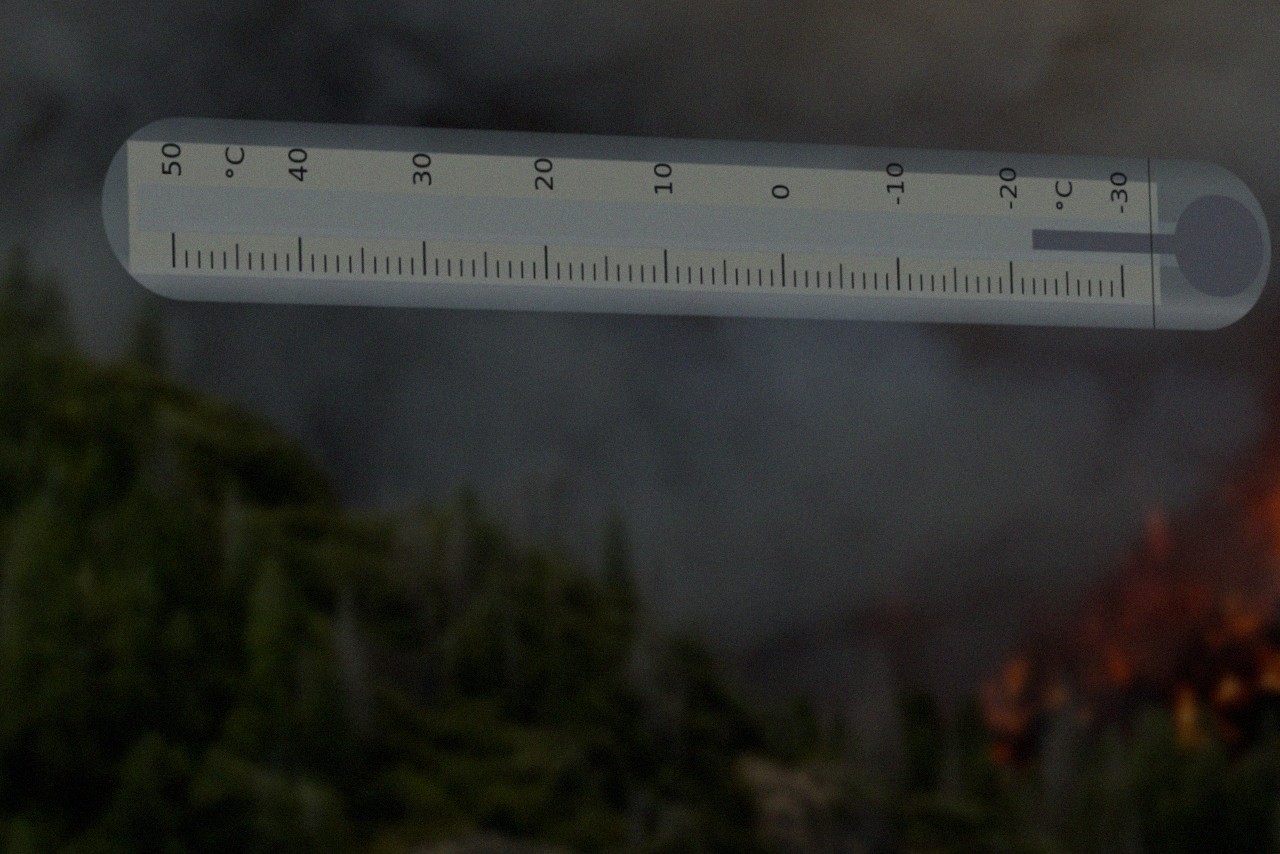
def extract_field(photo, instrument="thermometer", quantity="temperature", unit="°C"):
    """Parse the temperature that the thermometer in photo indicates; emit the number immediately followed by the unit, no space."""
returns -22°C
